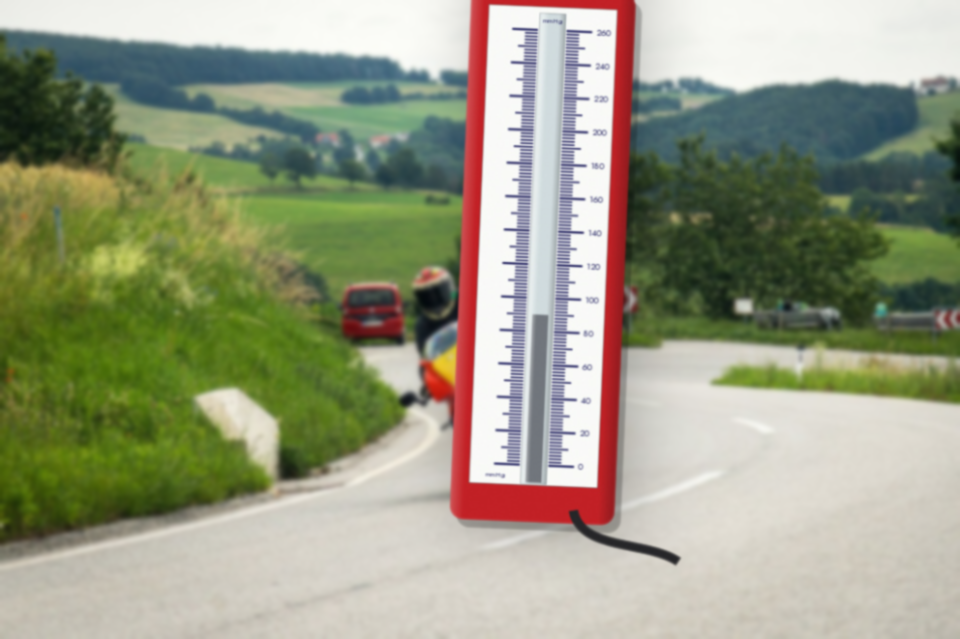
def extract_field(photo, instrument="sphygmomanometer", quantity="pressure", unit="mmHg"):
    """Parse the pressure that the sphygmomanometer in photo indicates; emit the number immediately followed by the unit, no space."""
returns 90mmHg
